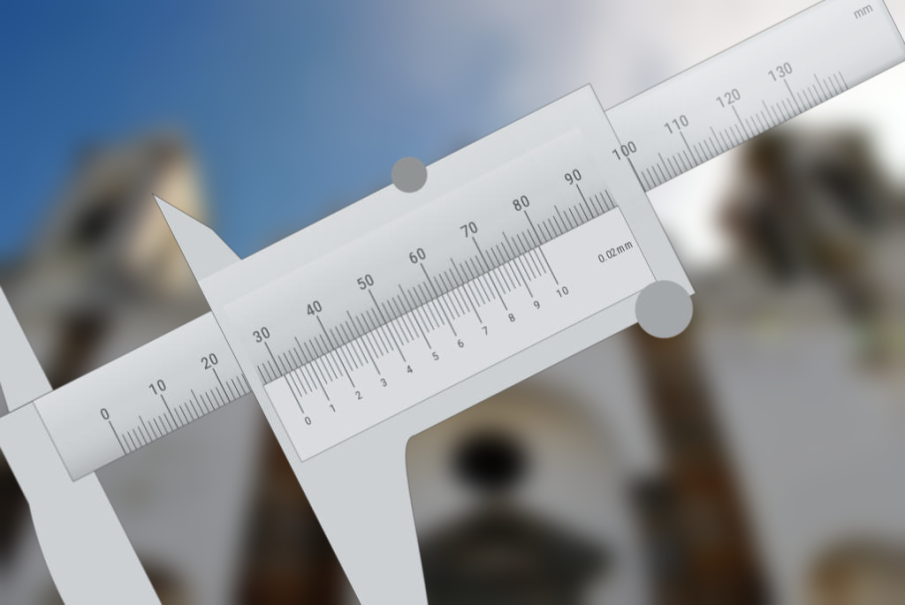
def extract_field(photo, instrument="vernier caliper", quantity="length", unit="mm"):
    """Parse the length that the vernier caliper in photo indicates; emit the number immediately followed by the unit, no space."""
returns 30.4mm
